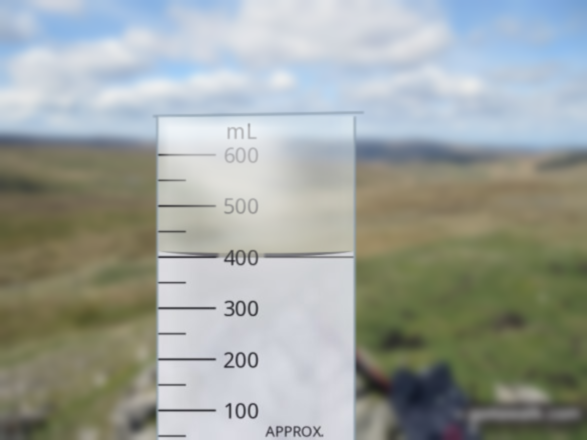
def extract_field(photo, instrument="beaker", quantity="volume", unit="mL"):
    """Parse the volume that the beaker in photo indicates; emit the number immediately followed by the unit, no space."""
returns 400mL
